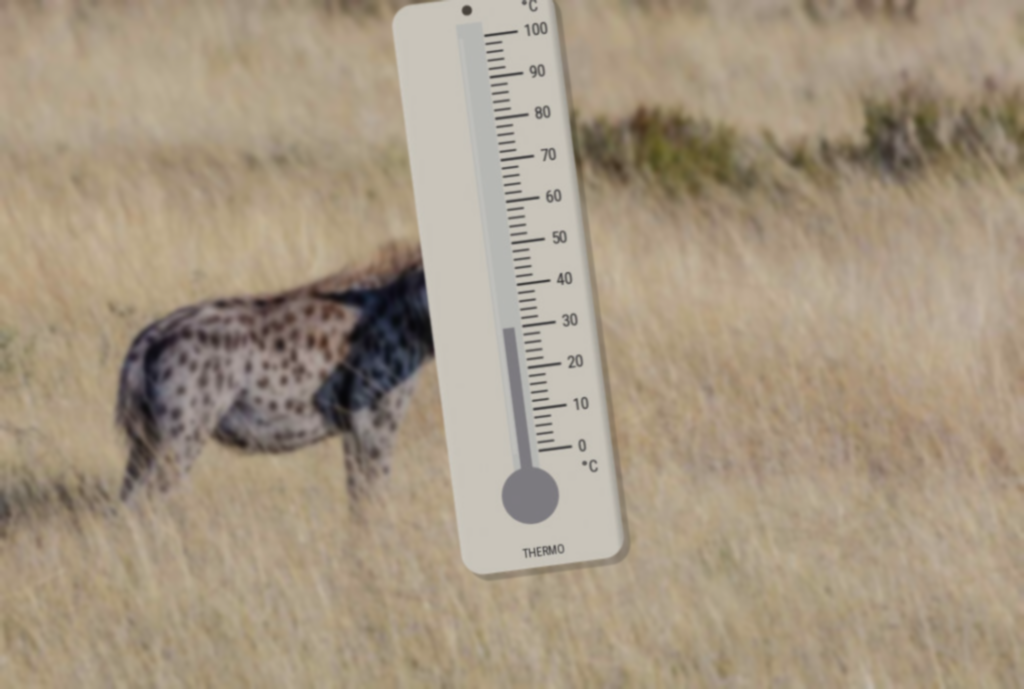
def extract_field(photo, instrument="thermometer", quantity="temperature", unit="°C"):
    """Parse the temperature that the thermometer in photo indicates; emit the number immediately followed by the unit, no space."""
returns 30°C
